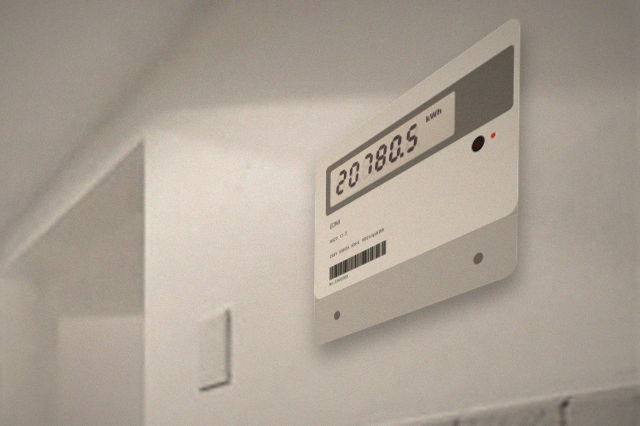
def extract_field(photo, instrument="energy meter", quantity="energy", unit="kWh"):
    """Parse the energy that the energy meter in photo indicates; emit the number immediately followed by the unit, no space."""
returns 20780.5kWh
